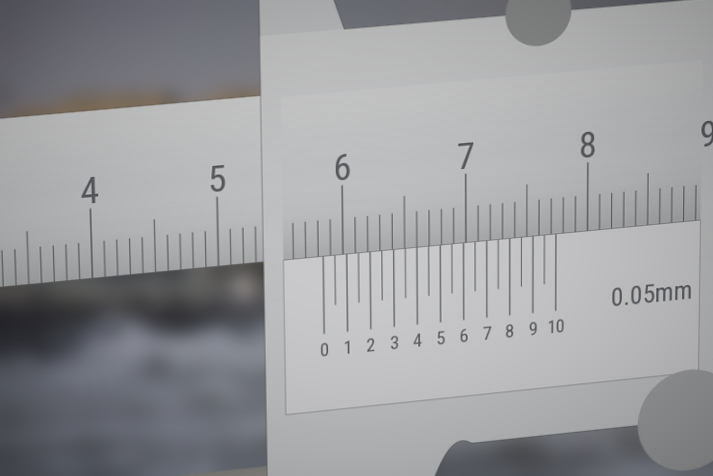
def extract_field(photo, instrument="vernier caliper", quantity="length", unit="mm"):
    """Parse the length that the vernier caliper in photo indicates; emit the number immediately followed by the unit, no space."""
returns 58.4mm
